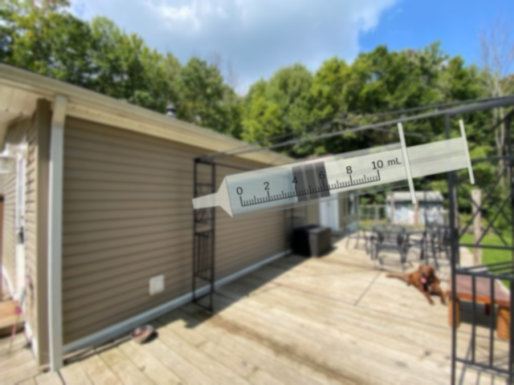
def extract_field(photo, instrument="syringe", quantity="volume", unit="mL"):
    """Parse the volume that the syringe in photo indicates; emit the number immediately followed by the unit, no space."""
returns 4mL
